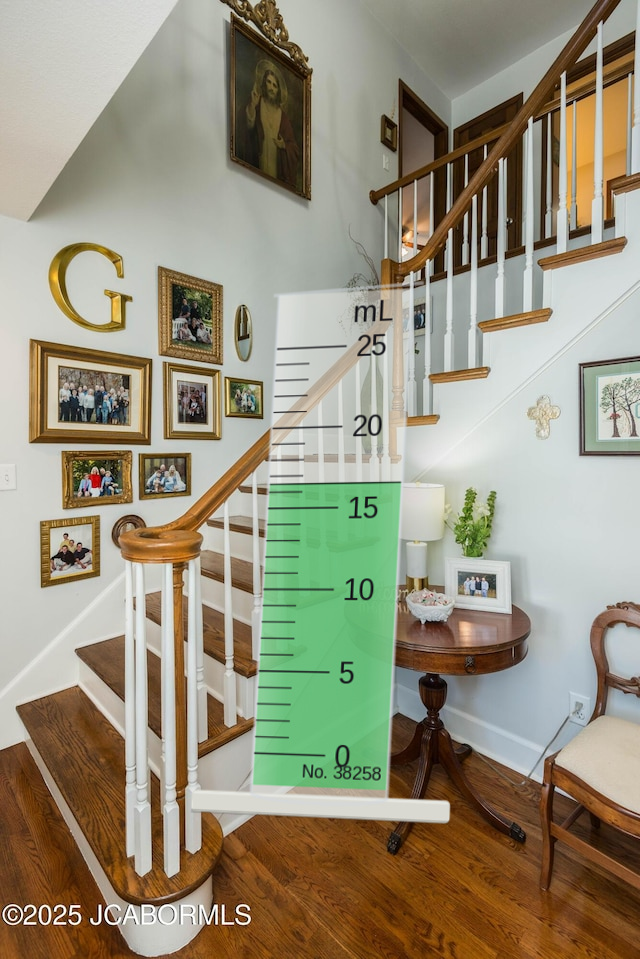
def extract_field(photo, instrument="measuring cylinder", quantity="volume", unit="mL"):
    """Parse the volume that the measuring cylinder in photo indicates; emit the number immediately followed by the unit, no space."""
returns 16.5mL
